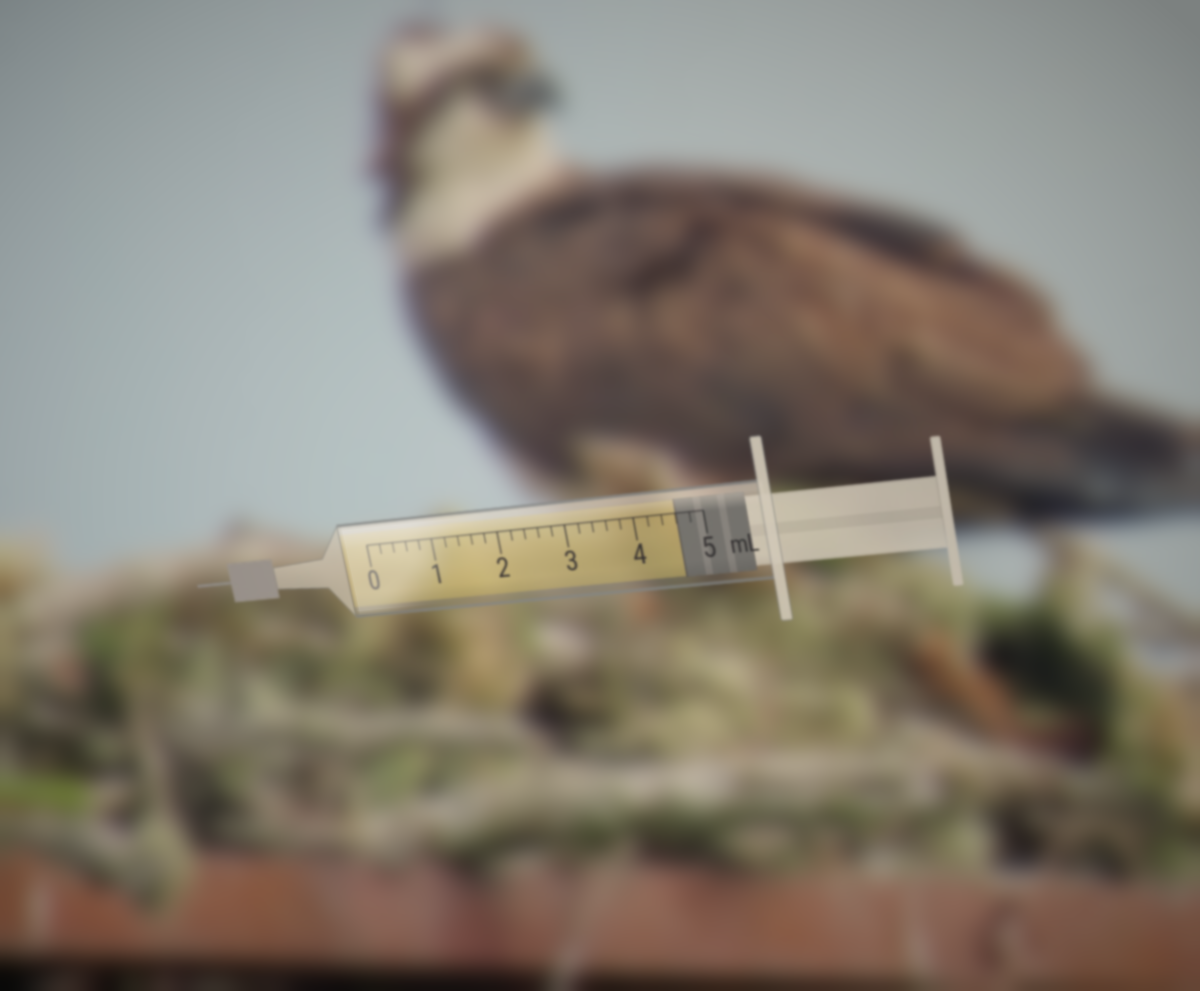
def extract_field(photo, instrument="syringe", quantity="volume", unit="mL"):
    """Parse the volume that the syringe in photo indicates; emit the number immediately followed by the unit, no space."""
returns 4.6mL
